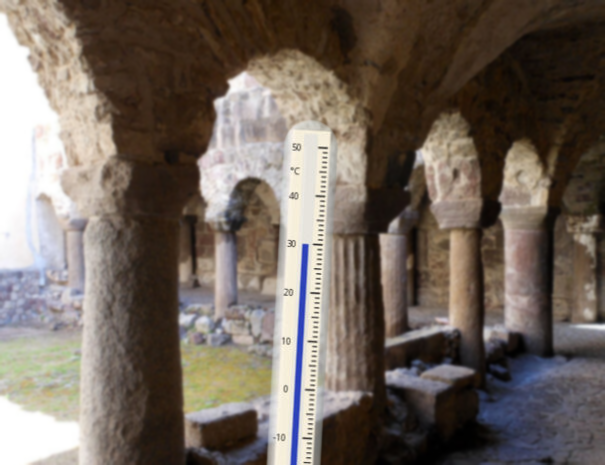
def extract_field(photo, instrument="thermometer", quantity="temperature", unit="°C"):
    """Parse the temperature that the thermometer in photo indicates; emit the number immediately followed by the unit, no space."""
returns 30°C
